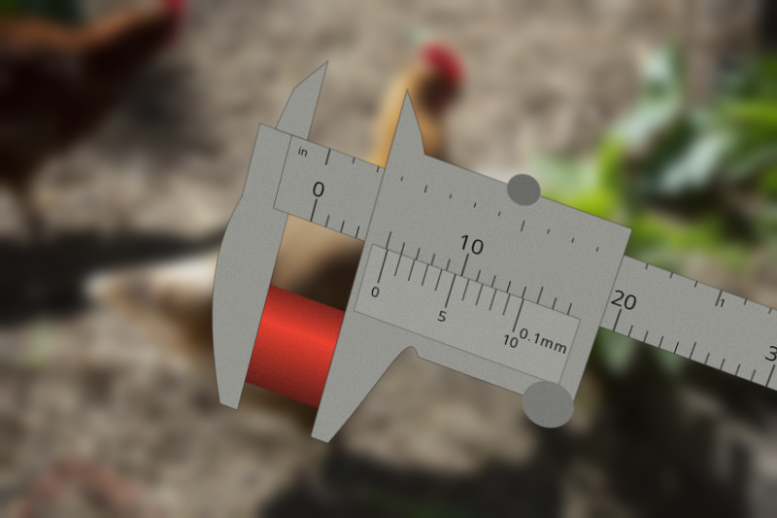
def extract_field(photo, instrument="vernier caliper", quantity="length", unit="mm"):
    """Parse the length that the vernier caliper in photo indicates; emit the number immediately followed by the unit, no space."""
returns 5.1mm
